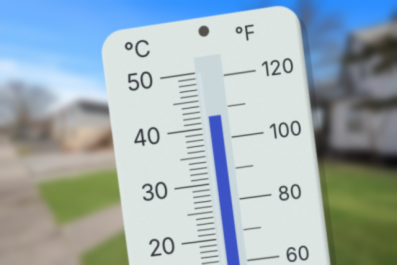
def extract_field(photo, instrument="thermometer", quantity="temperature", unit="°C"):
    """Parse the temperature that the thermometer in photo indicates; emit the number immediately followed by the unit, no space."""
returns 42°C
